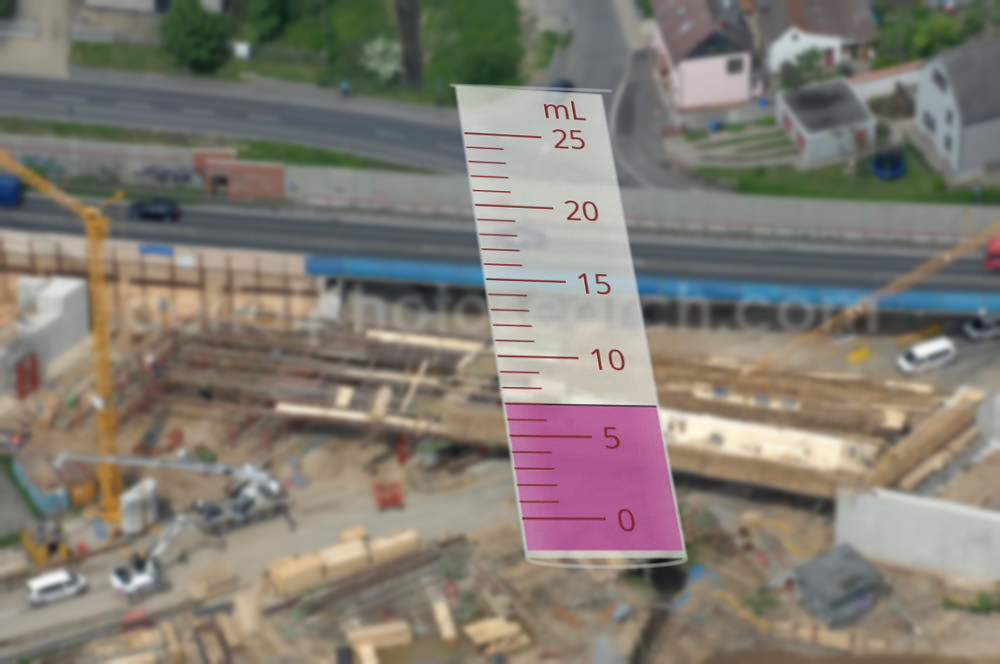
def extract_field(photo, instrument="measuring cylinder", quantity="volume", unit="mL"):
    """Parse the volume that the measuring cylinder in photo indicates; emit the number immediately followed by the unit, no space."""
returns 7mL
